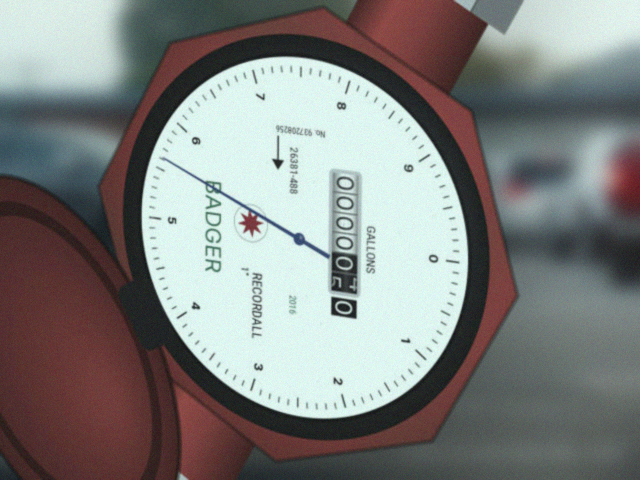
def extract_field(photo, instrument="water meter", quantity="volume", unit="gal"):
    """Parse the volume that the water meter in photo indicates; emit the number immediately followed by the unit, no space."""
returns 45.6gal
